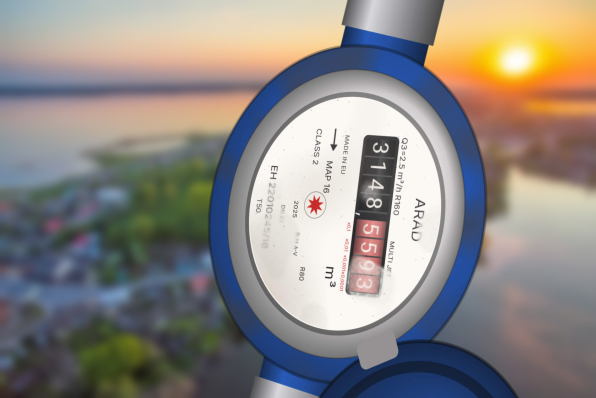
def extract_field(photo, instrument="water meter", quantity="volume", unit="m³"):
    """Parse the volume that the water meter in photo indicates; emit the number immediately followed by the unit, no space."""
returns 3148.5593m³
